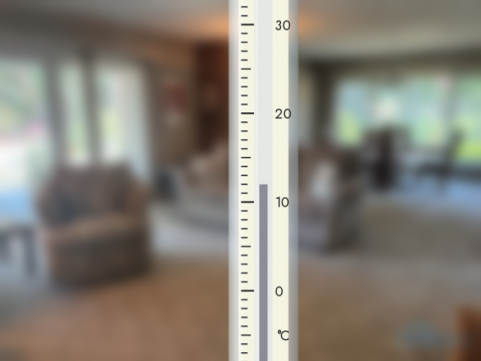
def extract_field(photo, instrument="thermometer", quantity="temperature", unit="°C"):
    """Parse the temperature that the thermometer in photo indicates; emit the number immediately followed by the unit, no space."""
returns 12°C
